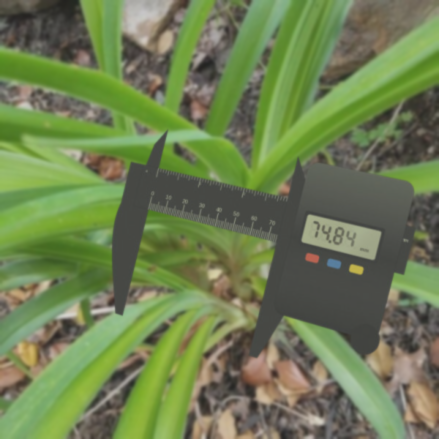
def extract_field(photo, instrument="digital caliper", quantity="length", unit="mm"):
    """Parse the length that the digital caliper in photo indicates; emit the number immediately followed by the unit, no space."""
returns 74.84mm
